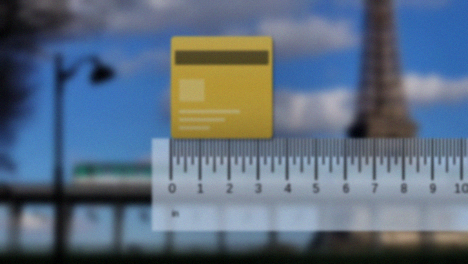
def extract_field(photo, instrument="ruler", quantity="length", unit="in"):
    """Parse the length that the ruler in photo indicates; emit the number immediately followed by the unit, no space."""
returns 3.5in
